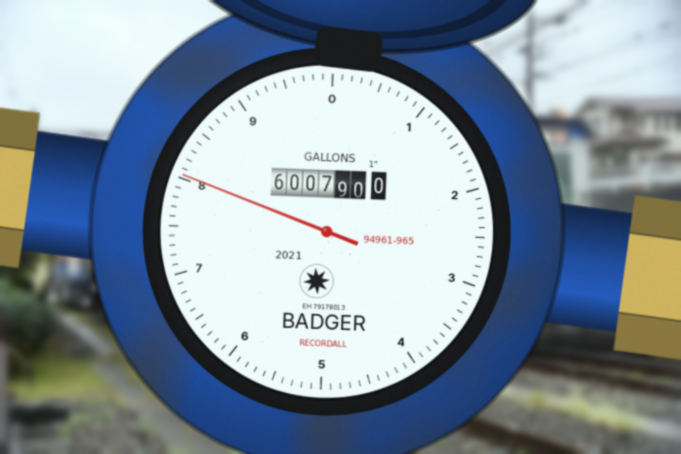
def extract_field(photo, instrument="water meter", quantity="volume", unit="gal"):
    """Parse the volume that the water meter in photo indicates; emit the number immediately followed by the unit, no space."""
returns 6007898.0gal
